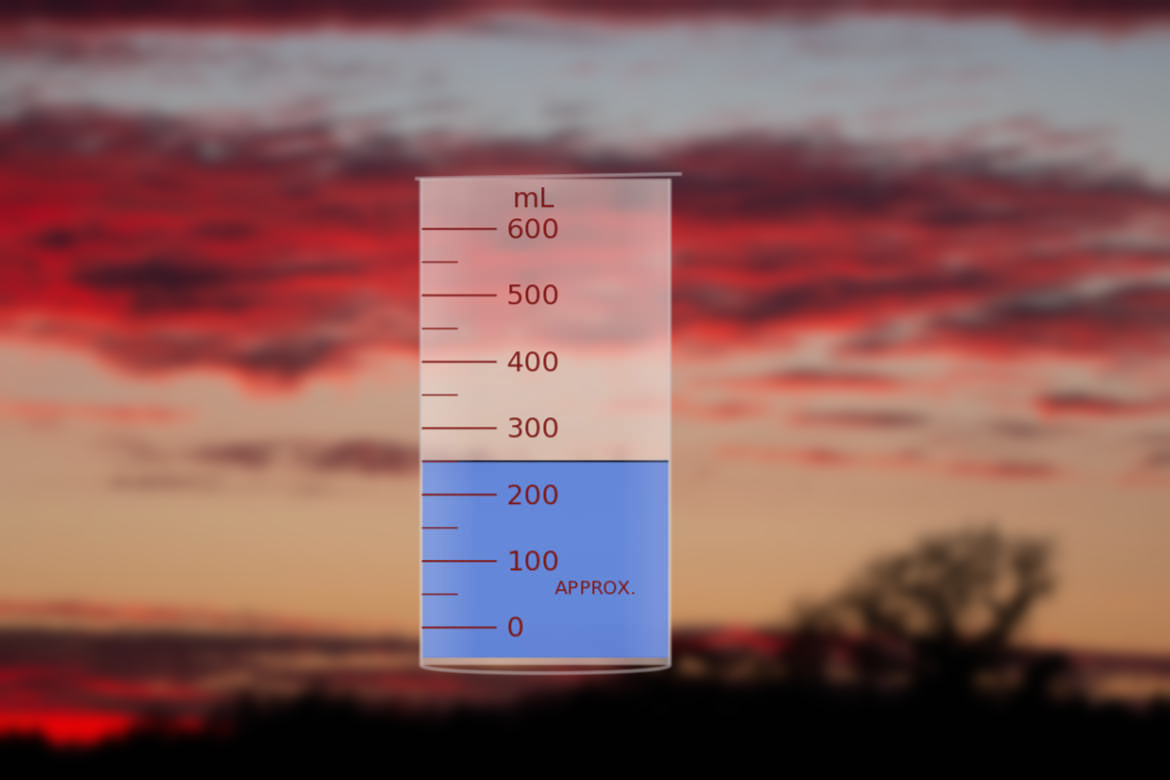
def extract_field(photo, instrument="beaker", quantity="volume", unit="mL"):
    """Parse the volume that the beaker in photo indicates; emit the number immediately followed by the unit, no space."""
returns 250mL
